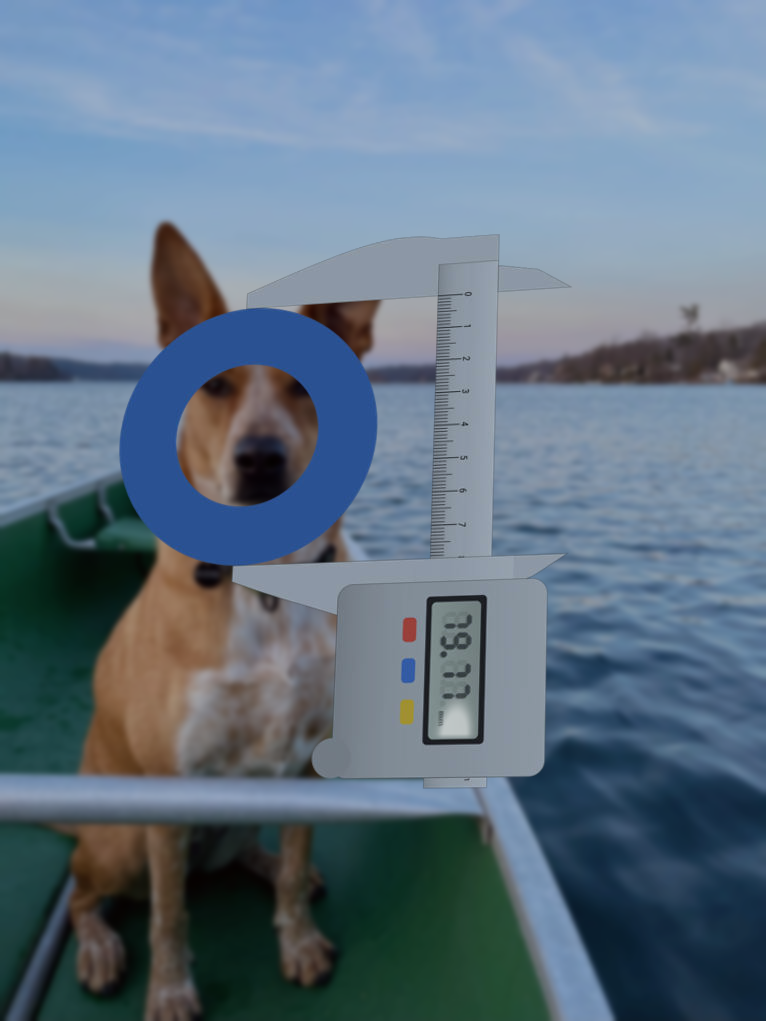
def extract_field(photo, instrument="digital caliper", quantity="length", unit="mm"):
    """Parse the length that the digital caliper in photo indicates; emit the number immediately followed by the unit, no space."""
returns 79.77mm
